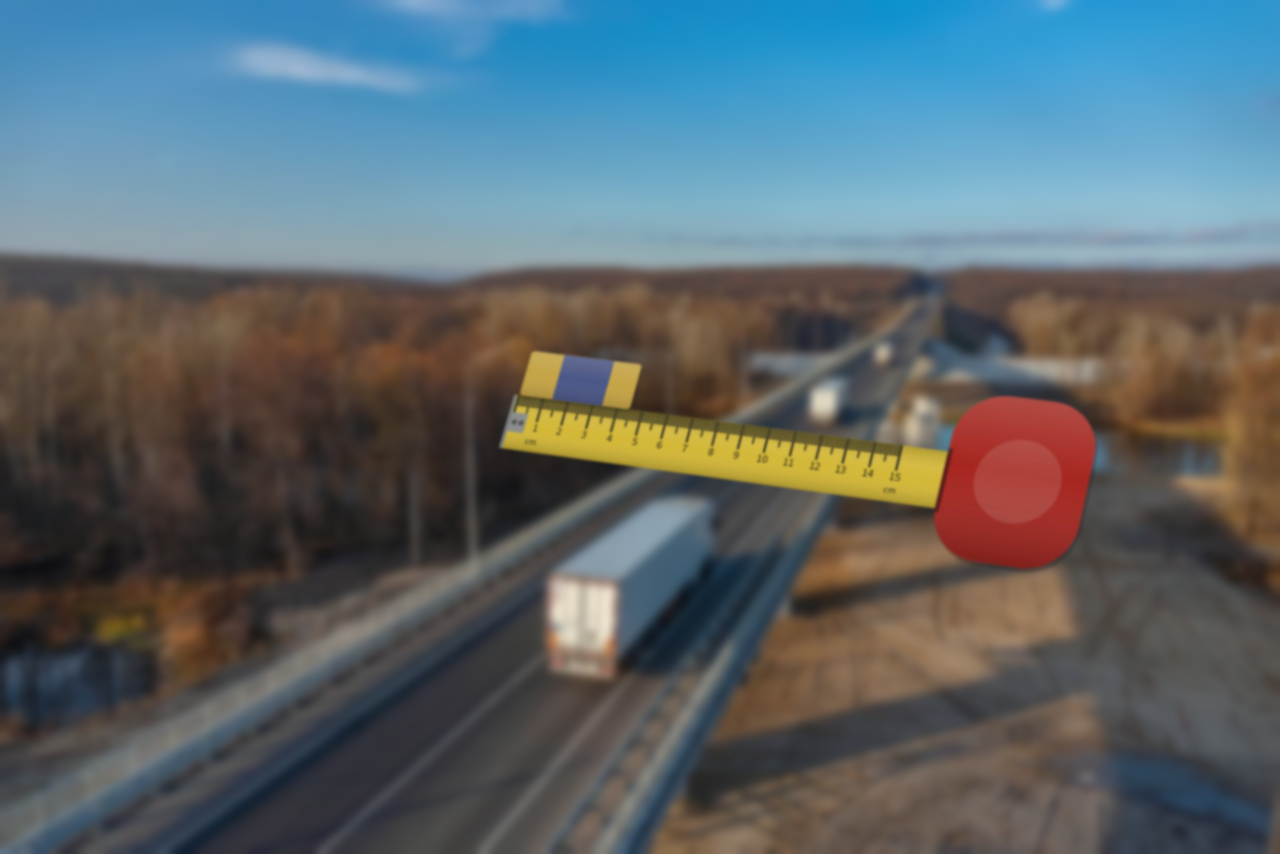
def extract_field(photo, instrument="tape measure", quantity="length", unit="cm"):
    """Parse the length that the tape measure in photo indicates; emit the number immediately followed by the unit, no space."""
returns 4.5cm
